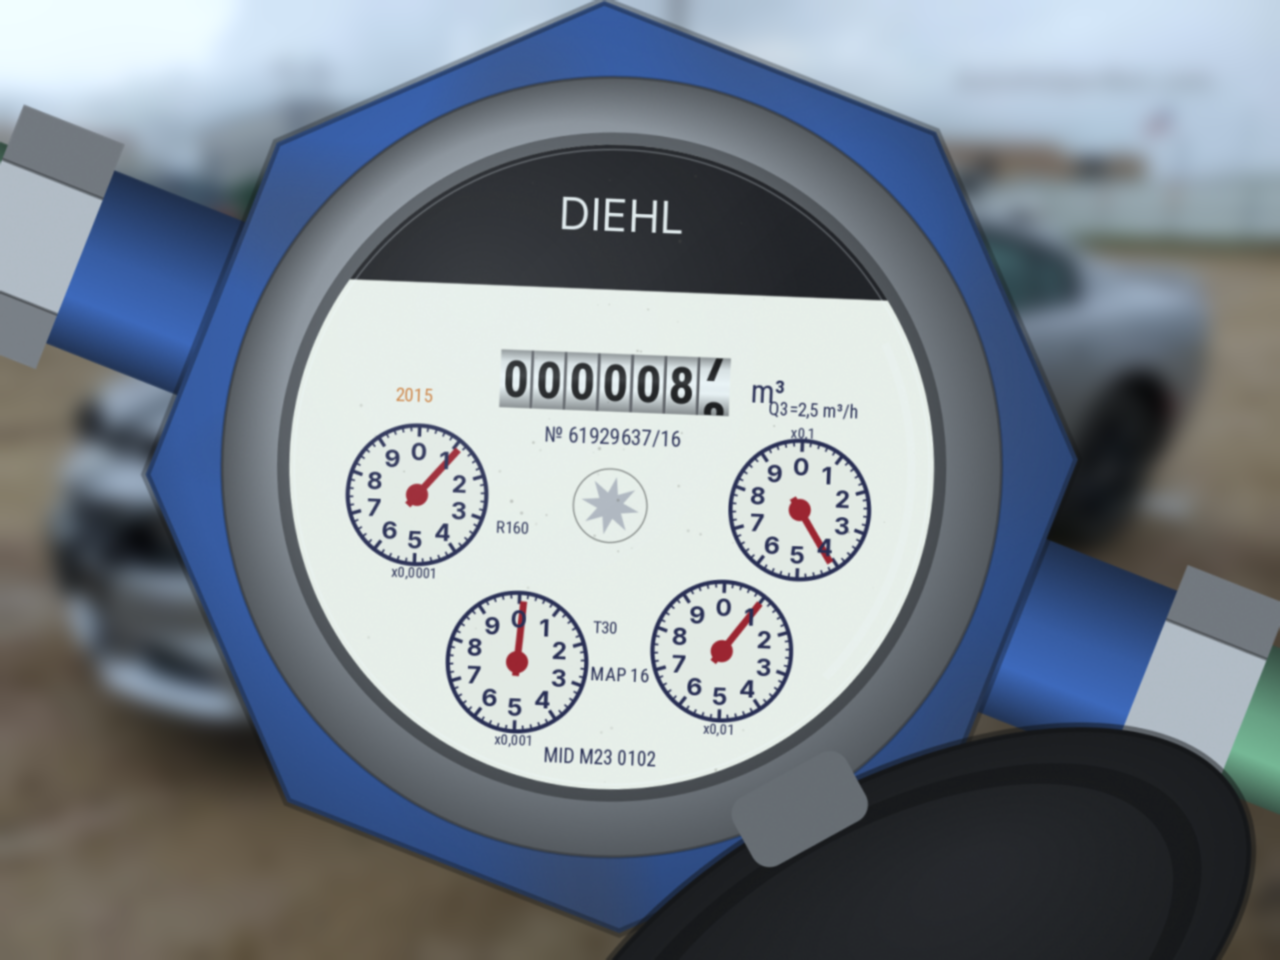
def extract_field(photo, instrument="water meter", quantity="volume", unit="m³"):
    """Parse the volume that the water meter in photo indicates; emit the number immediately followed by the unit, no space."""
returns 87.4101m³
